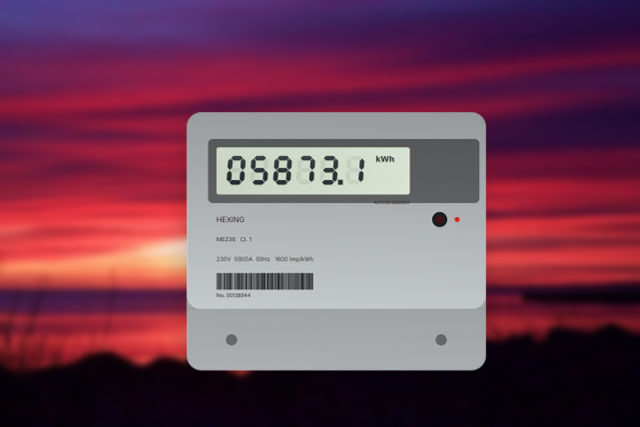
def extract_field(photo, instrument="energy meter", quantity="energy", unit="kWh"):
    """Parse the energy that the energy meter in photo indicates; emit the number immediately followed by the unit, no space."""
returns 5873.1kWh
